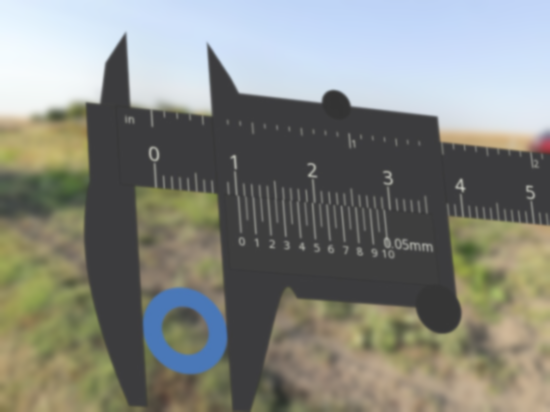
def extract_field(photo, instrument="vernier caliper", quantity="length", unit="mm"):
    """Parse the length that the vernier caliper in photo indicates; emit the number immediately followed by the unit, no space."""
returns 10.2mm
